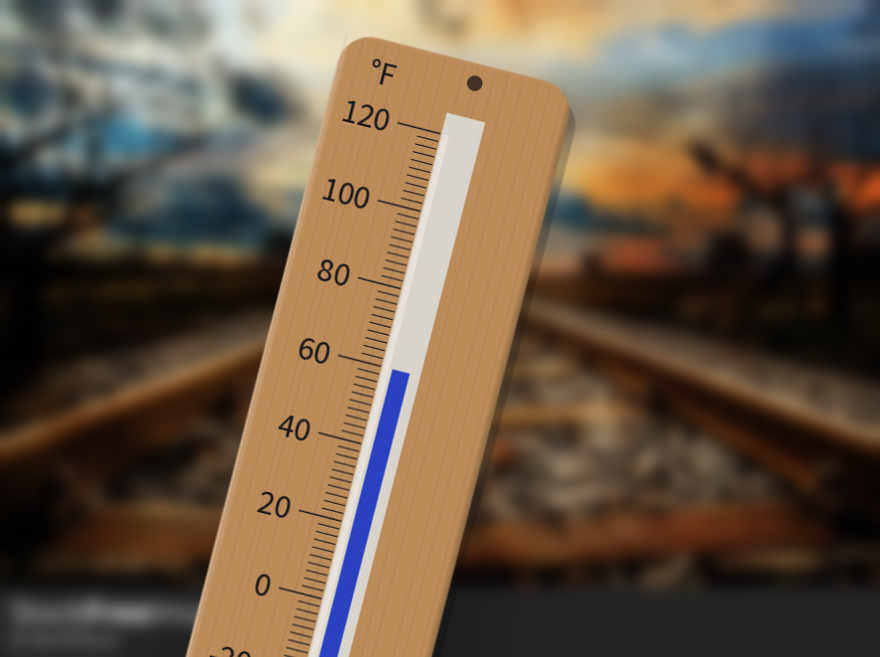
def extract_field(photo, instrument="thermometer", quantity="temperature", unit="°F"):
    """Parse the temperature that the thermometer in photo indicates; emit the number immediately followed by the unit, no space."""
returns 60°F
